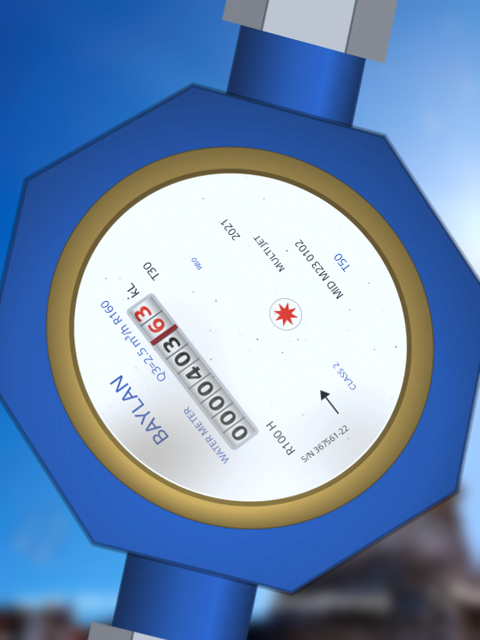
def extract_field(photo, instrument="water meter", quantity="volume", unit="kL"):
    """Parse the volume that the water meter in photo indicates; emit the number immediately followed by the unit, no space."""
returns 403.63kL
